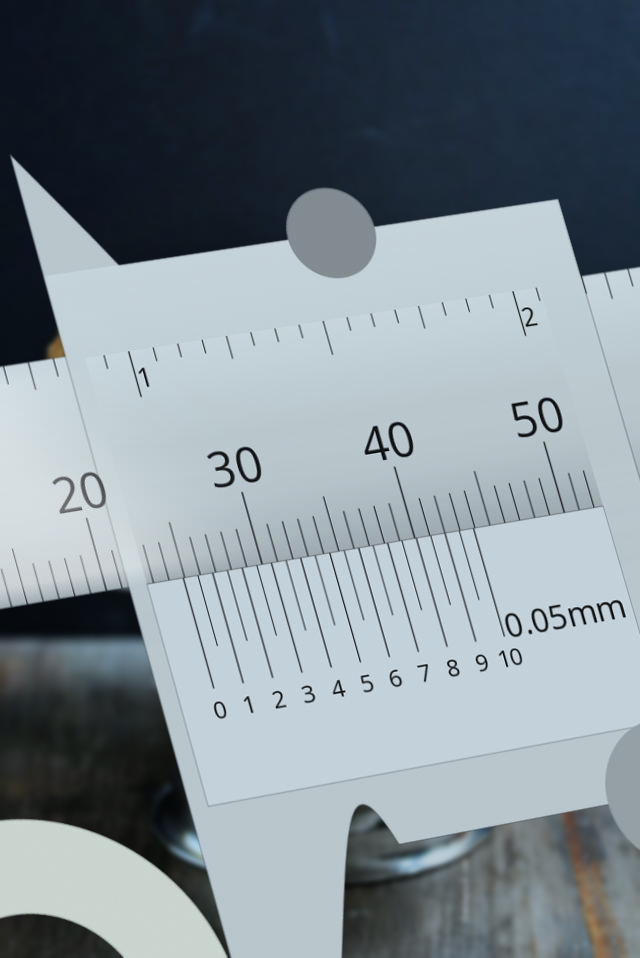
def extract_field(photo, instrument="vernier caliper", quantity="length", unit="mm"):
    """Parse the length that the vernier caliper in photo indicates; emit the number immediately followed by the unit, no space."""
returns 24.9mm
